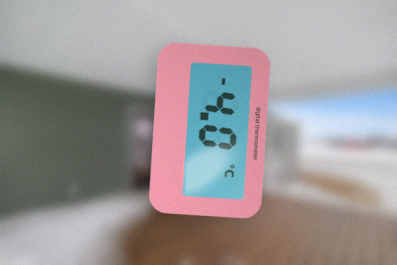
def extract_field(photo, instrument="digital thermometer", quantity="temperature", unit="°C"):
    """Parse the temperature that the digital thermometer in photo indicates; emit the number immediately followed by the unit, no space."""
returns -4.0°C
